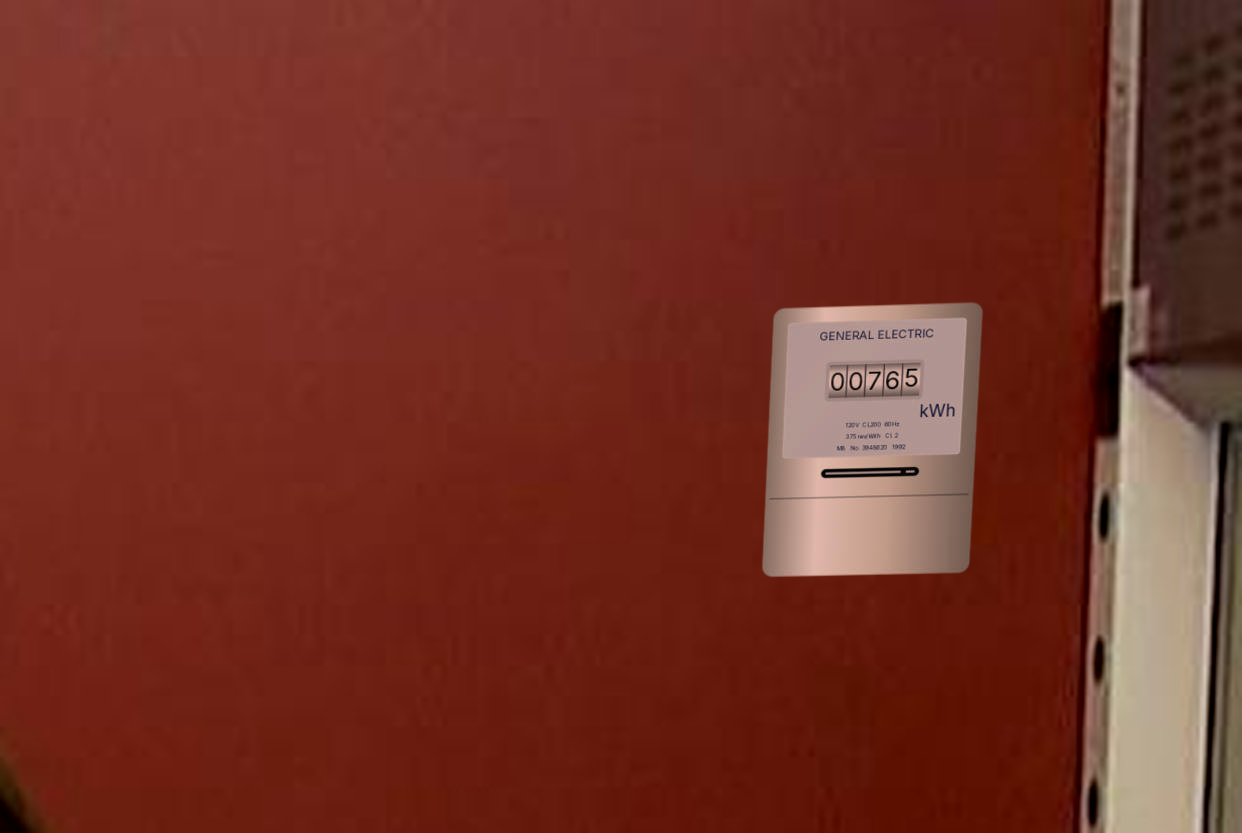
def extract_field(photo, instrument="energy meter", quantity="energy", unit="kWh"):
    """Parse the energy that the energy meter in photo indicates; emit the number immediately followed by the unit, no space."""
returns 765kWh
